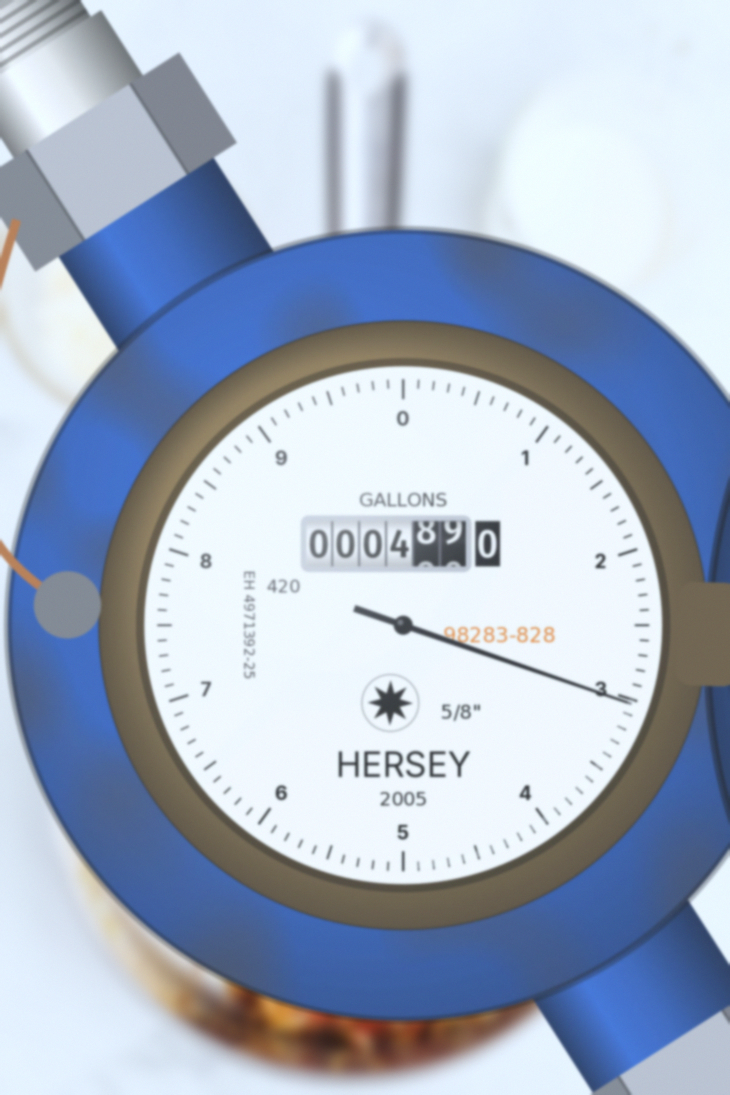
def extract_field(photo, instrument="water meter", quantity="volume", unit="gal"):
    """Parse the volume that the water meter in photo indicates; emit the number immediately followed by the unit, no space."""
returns 4893.0gal
